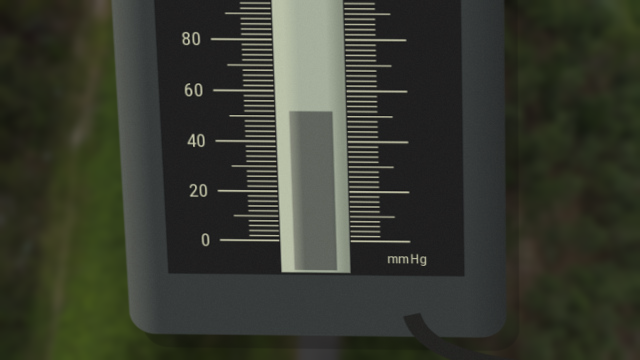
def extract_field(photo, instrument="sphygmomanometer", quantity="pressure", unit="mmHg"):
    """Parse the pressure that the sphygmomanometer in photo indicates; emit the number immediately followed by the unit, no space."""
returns 52mmHg
